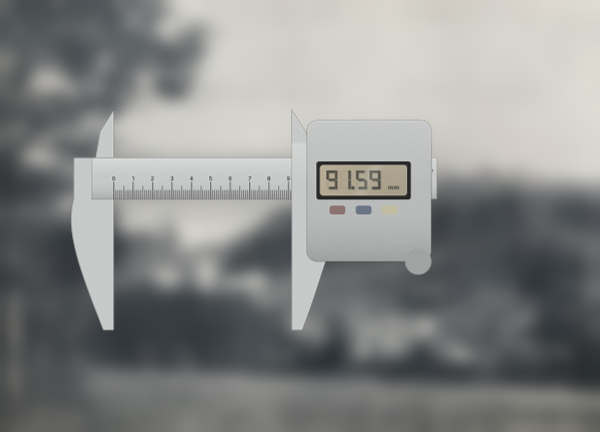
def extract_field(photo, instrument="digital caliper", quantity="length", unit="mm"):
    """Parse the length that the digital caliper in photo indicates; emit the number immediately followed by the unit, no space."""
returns 91.59mm
